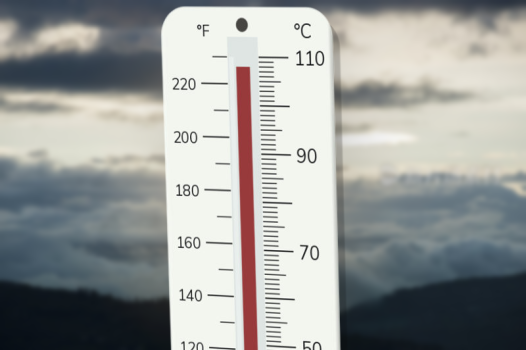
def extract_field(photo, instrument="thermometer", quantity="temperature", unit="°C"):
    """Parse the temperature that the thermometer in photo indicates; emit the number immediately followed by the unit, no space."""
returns 108°C
